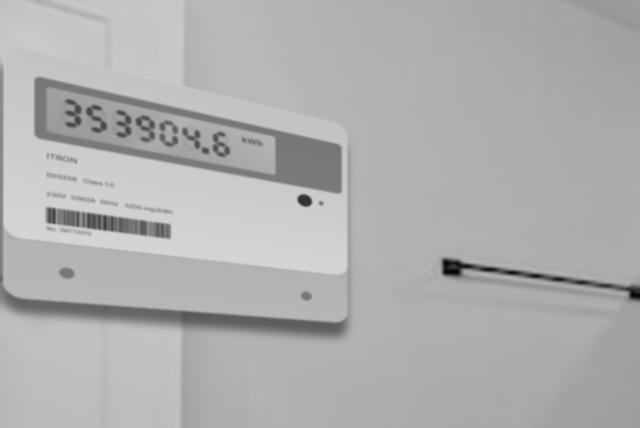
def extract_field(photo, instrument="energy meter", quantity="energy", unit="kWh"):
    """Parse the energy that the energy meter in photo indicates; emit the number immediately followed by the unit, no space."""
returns 353904.6kWh
